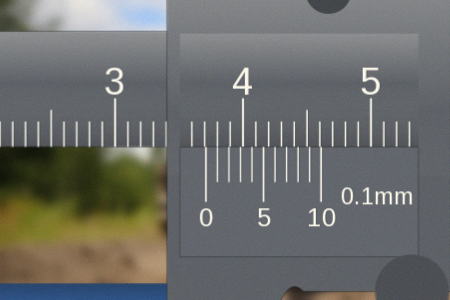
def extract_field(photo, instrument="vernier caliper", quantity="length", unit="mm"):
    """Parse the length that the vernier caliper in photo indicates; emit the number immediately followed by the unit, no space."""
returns 37.1mm
